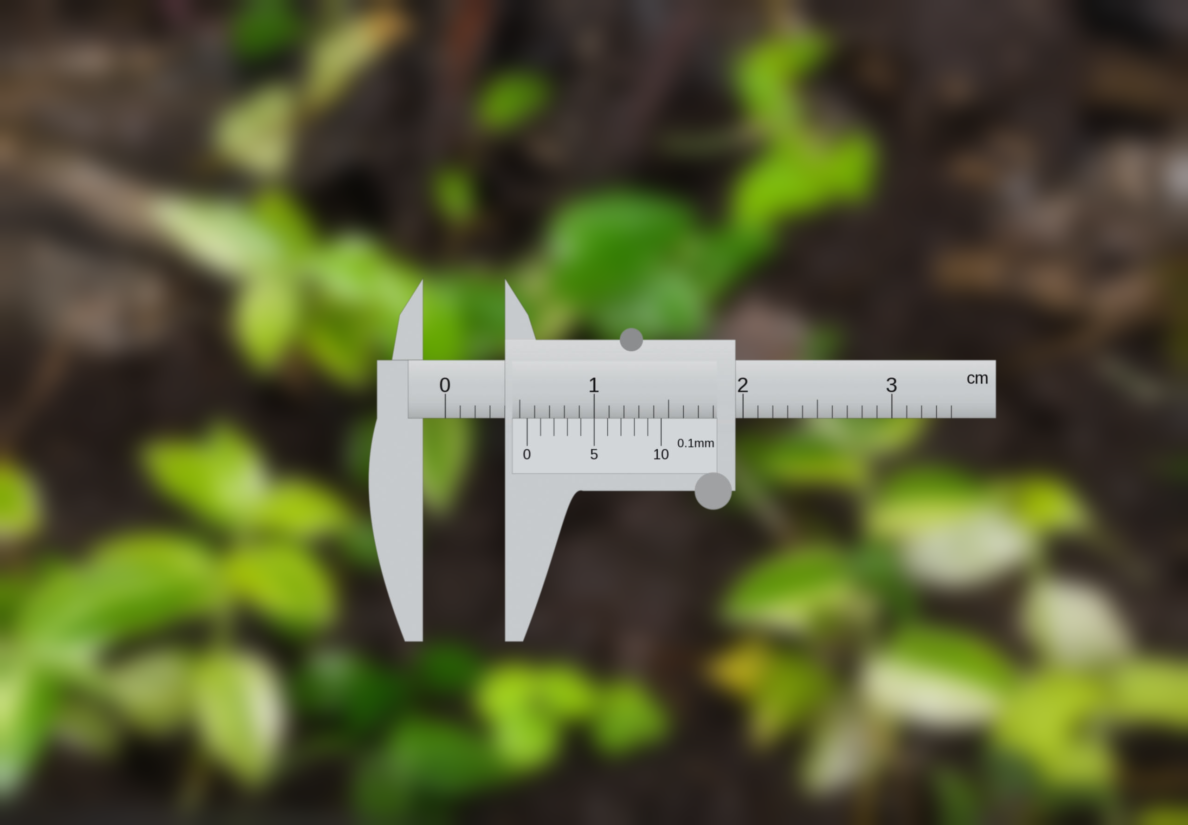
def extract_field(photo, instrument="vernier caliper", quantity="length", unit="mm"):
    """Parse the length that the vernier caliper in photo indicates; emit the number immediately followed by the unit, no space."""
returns 5.5mm
